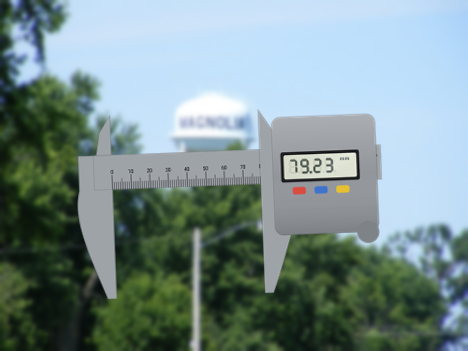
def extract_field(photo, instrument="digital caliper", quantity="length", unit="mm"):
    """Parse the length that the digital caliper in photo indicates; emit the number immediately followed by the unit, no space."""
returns 79.23mm
